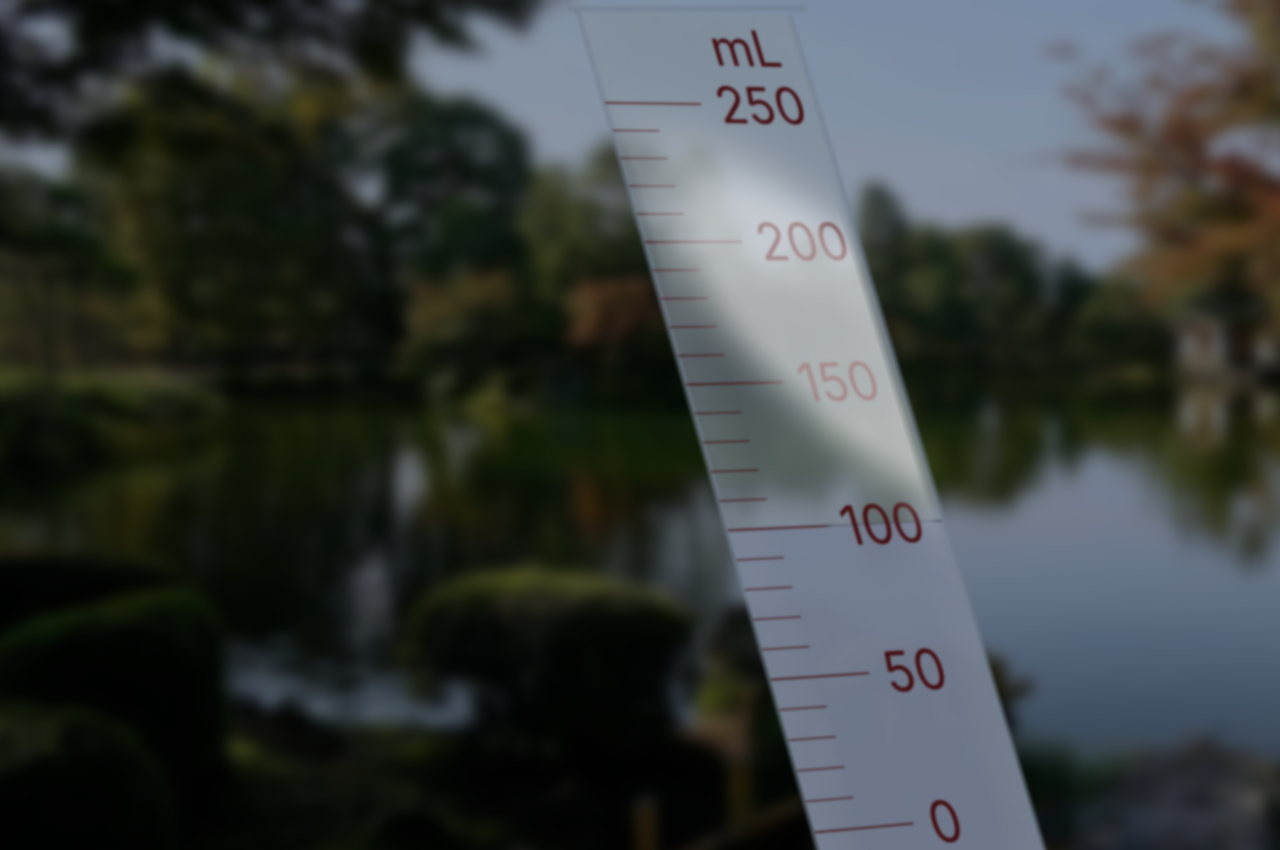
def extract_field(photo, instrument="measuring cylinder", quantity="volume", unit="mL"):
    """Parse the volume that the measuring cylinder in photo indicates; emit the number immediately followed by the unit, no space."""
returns 100mL
